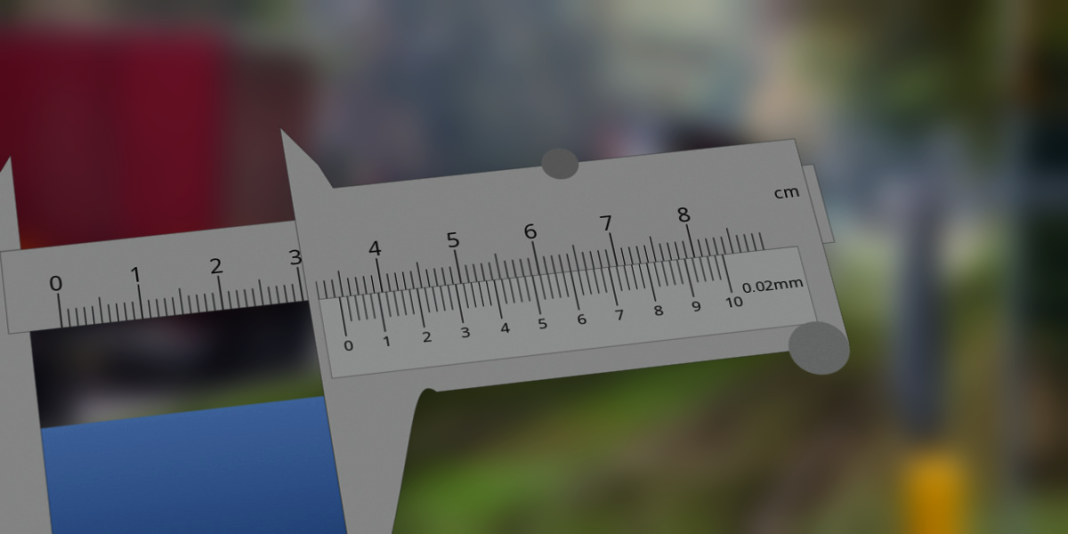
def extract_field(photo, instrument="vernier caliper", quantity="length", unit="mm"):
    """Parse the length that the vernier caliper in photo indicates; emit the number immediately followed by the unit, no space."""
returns 34.6mm
